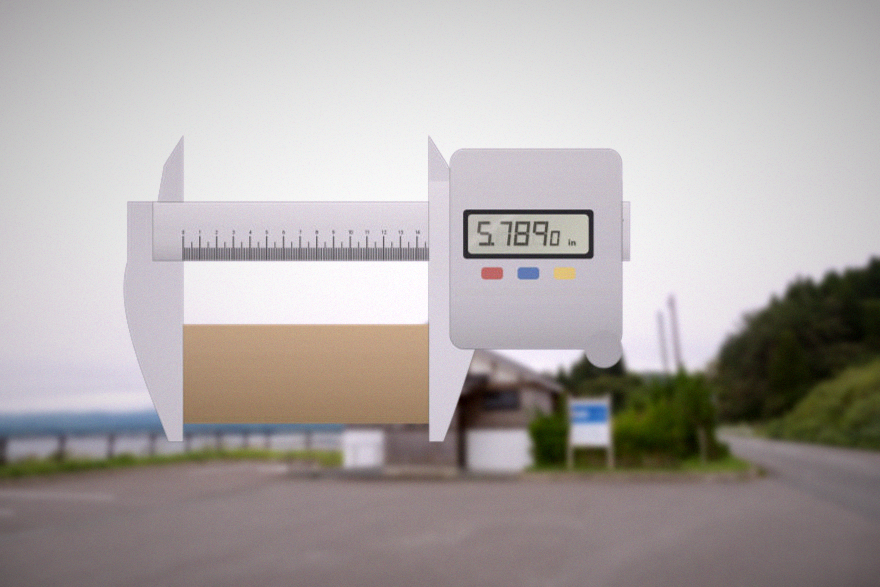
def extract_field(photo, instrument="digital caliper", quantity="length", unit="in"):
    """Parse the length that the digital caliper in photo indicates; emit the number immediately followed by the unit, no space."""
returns 5.7890in
